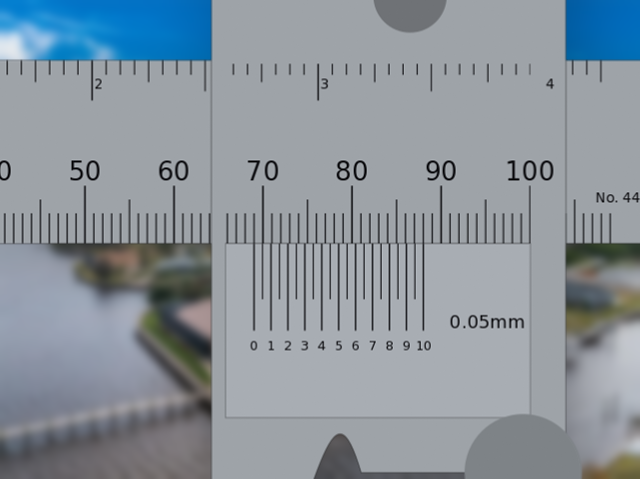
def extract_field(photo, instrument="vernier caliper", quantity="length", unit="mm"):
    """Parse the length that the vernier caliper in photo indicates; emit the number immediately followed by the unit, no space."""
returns 69.0mm
